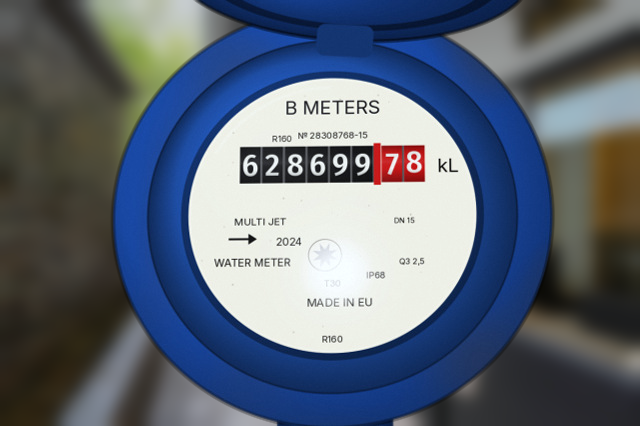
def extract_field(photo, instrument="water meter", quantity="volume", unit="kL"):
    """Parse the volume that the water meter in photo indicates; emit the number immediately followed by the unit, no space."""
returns 628699.78kL
